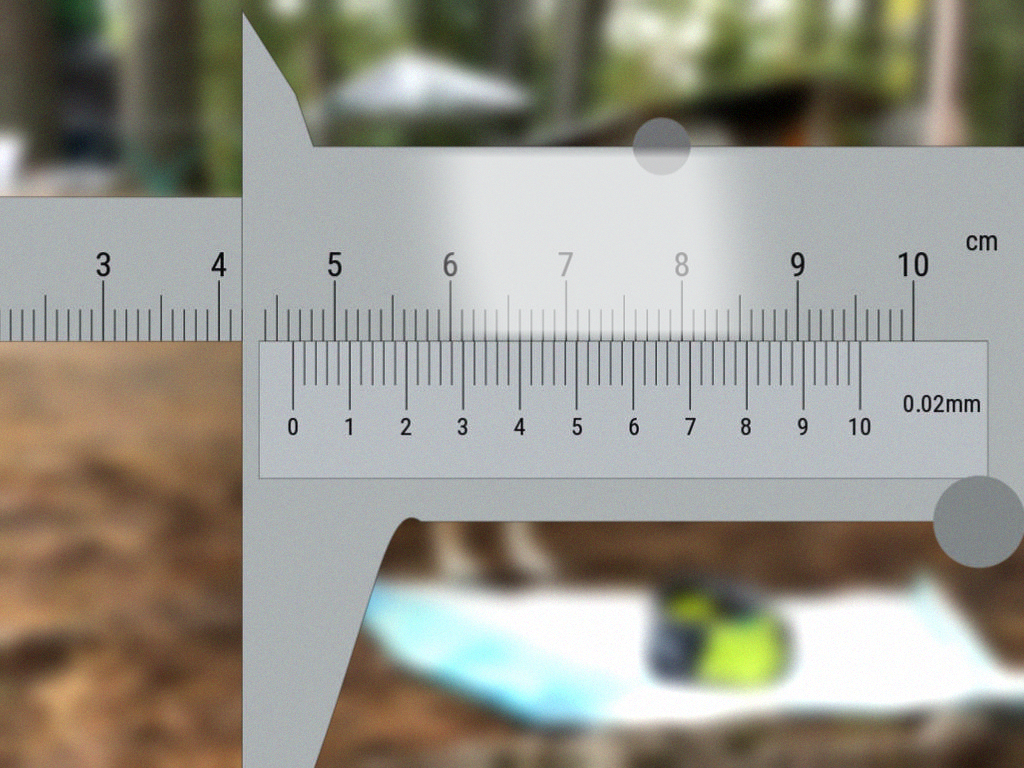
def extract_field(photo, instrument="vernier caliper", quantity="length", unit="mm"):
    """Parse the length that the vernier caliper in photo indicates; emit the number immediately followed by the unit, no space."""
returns 46.4mm
